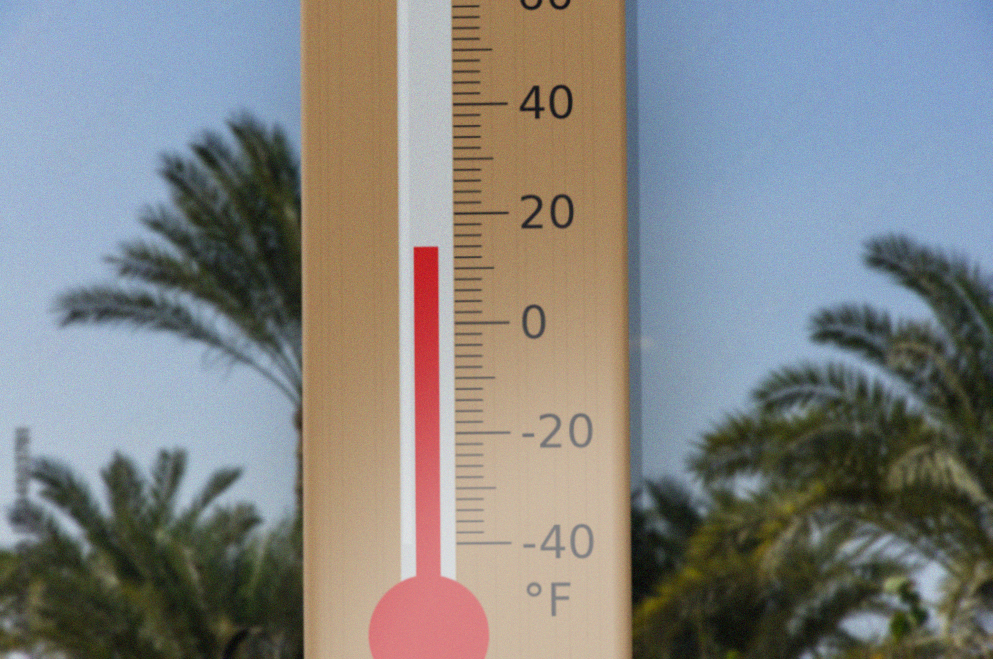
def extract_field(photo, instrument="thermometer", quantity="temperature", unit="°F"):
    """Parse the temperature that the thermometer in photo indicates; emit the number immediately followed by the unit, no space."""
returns 14°F
